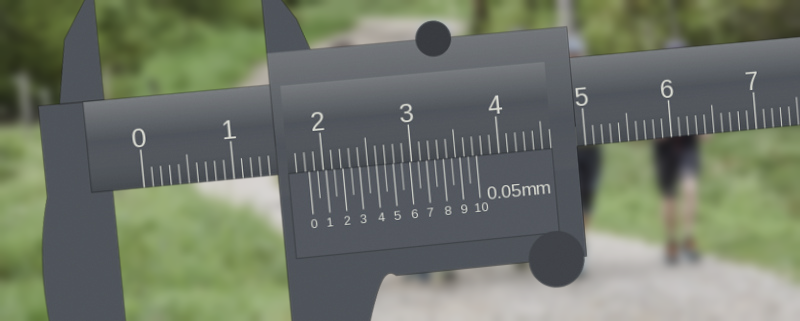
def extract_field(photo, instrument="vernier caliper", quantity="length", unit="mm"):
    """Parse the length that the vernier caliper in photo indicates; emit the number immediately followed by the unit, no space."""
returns 18.4mm
